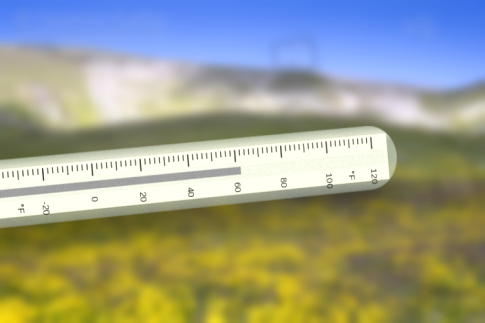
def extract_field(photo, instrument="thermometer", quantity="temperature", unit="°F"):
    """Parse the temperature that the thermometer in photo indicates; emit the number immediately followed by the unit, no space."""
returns 62°F
